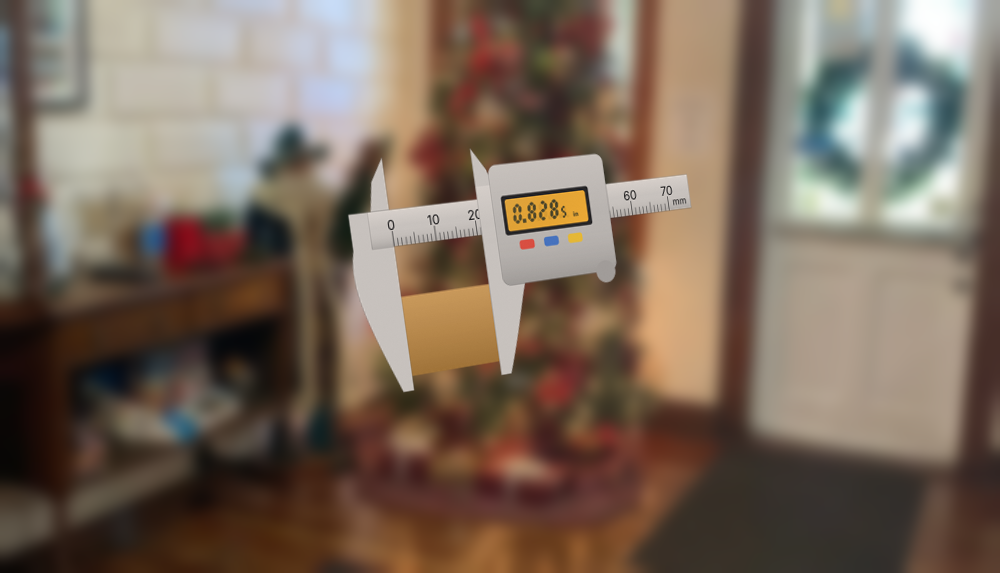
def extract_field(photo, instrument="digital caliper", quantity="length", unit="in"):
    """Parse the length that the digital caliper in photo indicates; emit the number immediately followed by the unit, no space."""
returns 0.8285in
